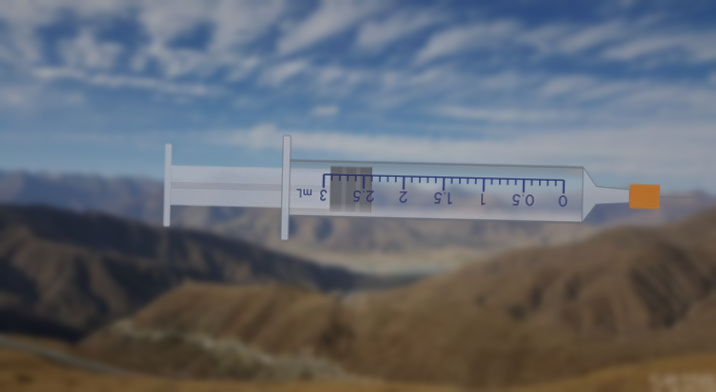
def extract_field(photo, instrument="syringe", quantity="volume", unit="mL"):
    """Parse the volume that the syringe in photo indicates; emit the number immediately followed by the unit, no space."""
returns 2.4mL
